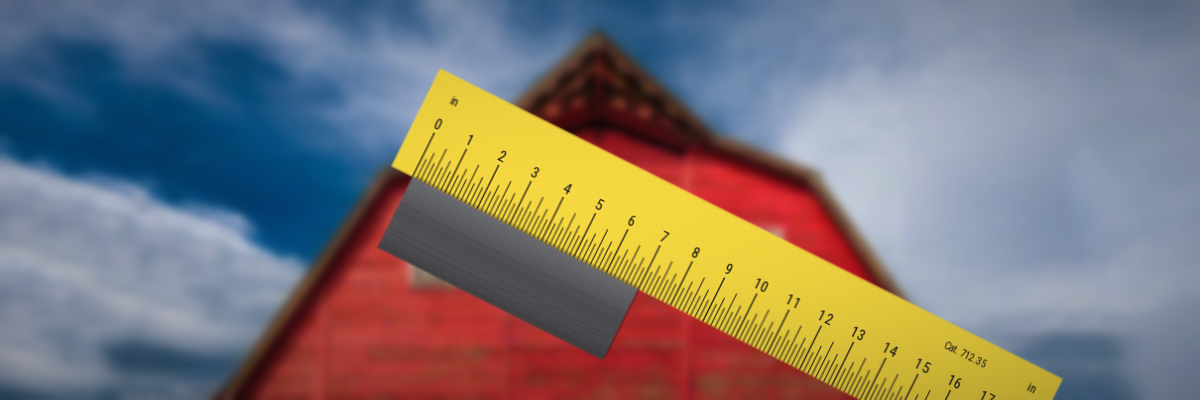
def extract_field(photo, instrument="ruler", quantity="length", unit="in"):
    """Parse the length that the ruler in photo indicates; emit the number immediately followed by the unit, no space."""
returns 7in
